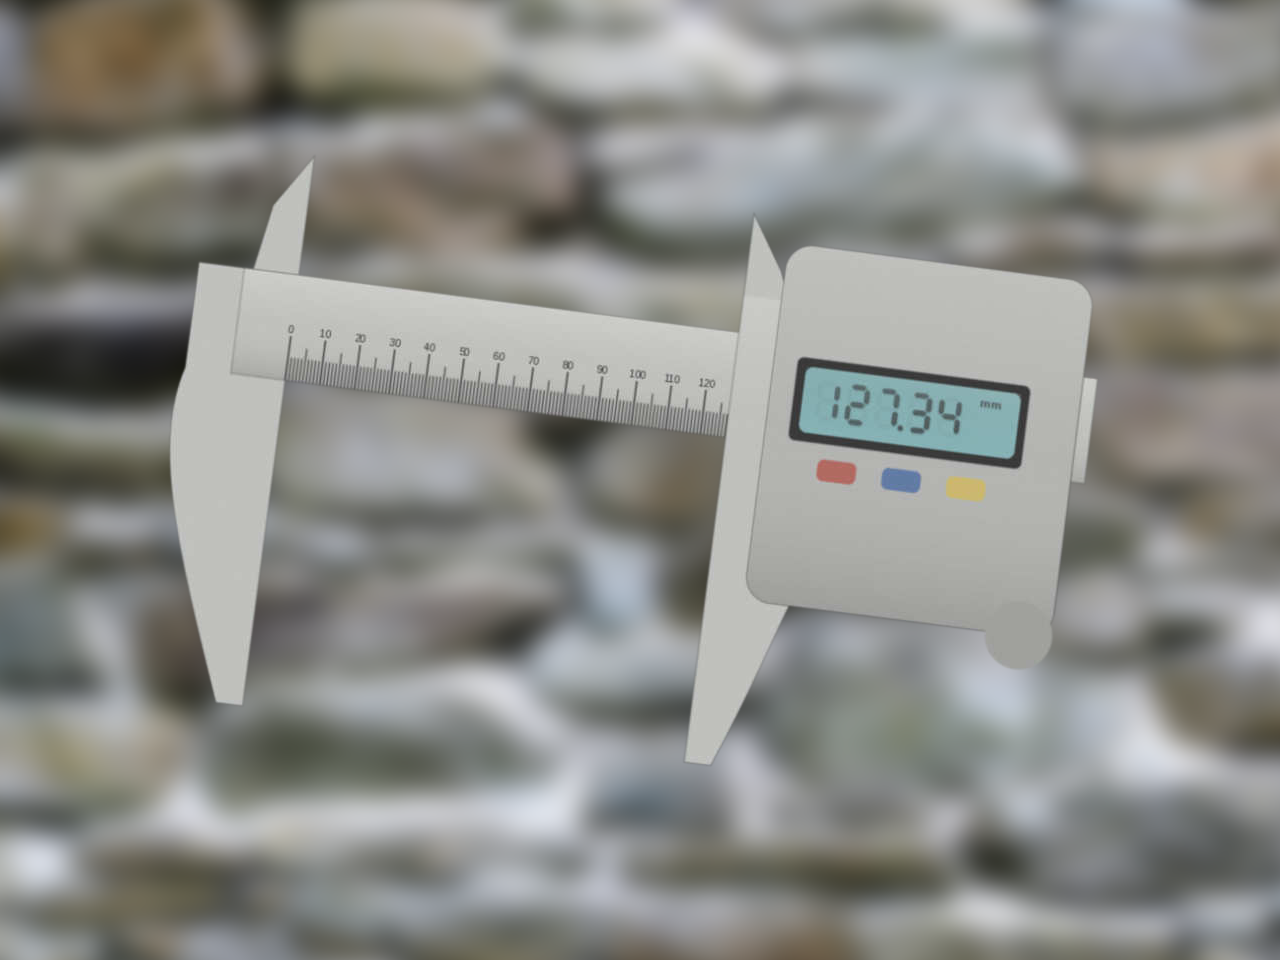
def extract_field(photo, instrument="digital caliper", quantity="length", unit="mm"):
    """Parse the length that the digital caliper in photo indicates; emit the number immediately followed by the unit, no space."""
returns 127.34mm
